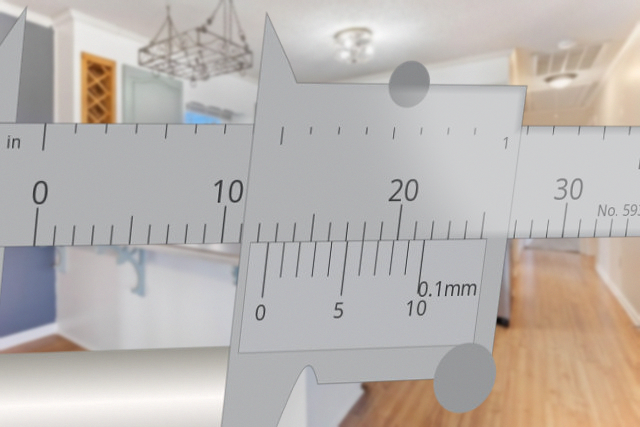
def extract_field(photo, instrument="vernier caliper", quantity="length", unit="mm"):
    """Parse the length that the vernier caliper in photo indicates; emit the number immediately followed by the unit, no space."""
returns 12.6mm
